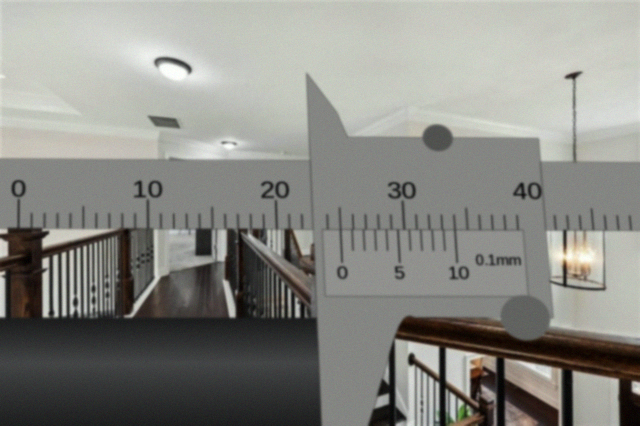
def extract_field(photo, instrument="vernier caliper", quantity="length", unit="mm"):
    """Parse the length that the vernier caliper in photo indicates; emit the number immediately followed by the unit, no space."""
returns 25.0mm
